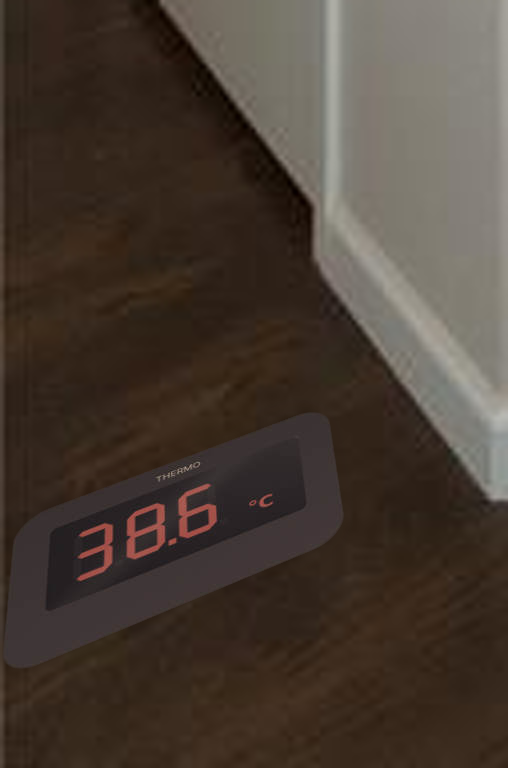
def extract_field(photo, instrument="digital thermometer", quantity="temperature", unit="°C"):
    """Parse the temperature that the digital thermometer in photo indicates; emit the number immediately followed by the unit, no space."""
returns 38.6°C
